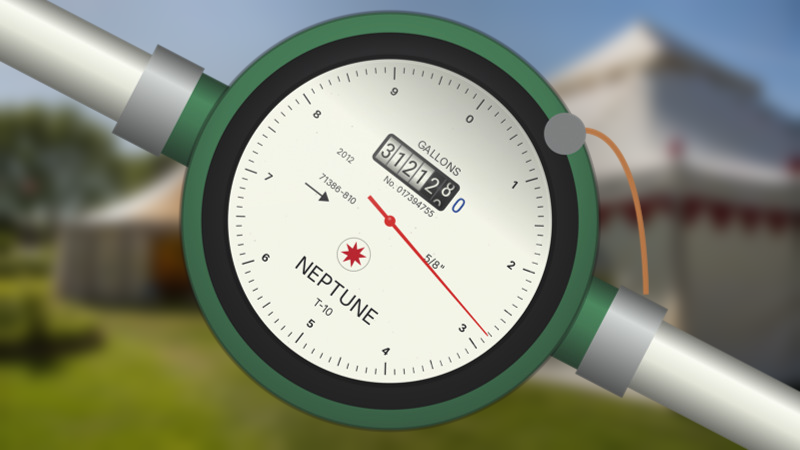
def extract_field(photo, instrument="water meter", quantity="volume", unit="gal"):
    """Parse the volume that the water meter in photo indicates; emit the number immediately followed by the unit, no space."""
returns 3121282.8gal
